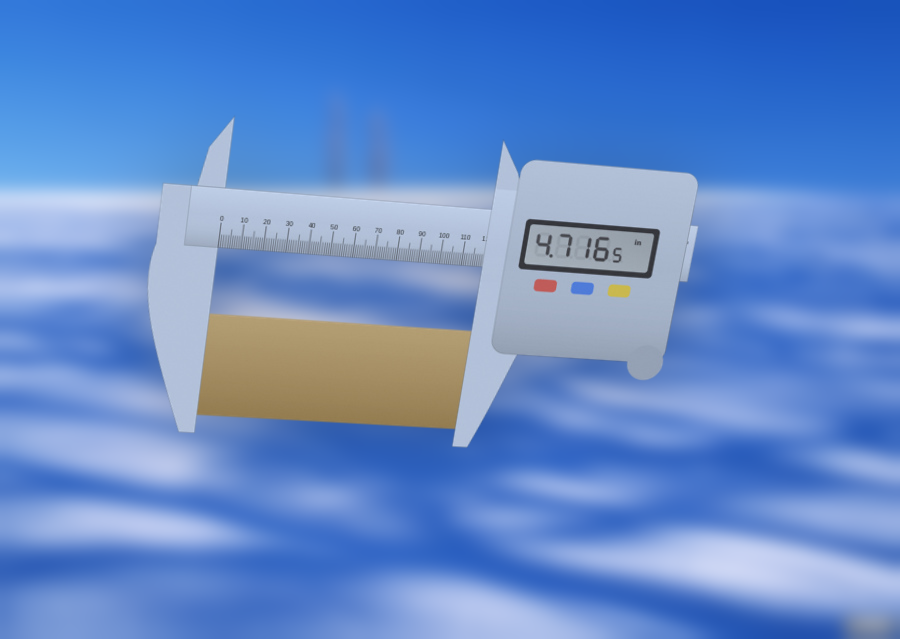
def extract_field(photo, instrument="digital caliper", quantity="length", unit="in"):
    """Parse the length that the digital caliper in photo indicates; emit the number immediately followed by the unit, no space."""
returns 4.7165in
